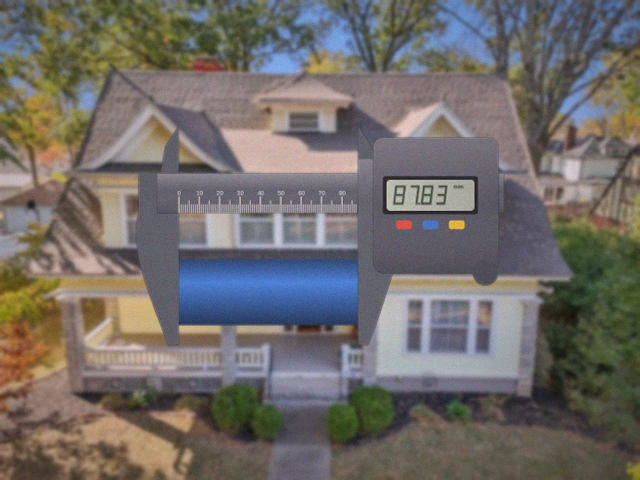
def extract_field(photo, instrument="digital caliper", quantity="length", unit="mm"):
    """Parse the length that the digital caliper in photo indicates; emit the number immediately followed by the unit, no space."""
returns 87.83mm
